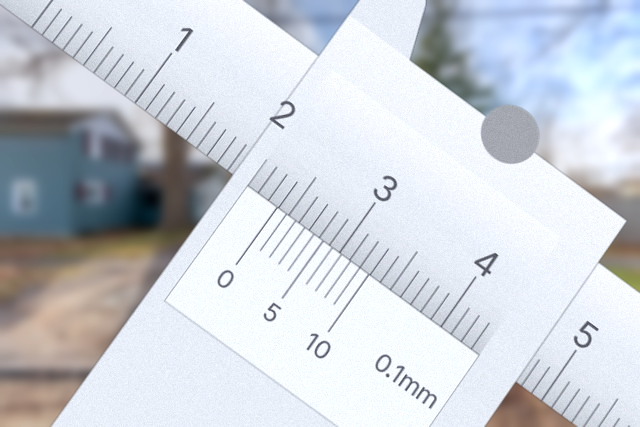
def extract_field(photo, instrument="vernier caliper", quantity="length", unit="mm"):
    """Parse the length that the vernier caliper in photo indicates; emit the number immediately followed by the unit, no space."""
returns 23.9mm
